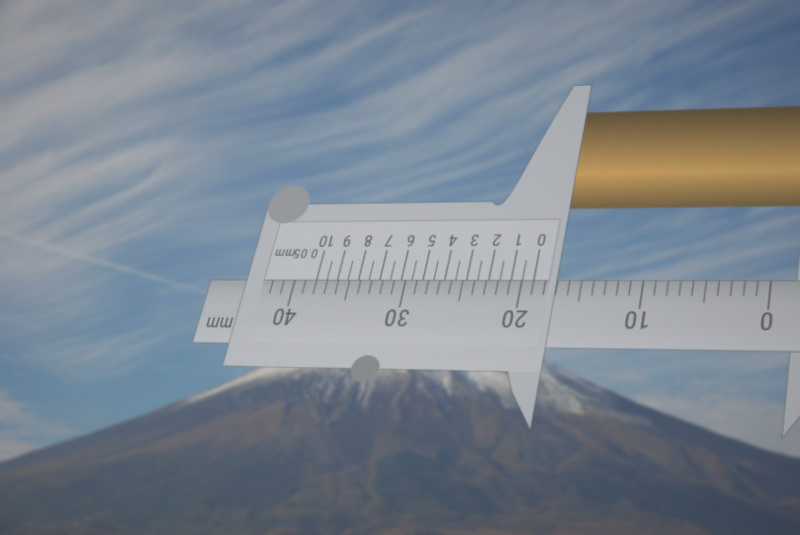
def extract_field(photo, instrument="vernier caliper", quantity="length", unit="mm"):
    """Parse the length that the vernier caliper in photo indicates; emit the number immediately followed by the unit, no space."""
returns 19.0mm
